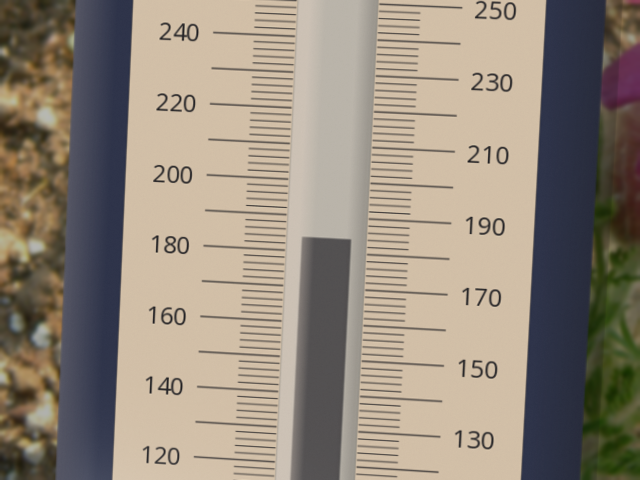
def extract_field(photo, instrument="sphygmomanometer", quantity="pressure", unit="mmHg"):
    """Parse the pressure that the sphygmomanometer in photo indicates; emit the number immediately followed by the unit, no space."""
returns 184mmHg
